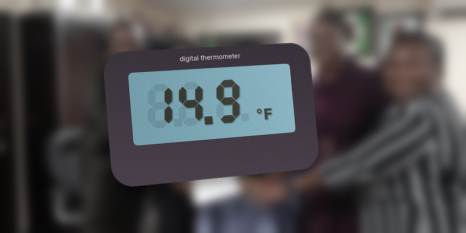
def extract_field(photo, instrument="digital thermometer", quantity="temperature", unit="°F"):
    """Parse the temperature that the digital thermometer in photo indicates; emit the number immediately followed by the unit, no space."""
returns 14.9°F
